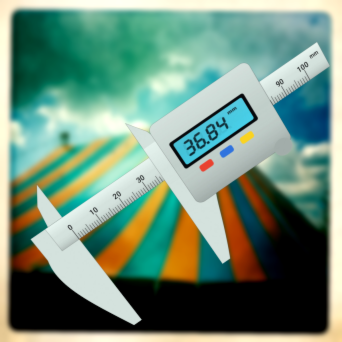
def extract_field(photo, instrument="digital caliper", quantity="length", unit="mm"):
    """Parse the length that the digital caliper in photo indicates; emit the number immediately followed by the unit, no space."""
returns 36.84mm
